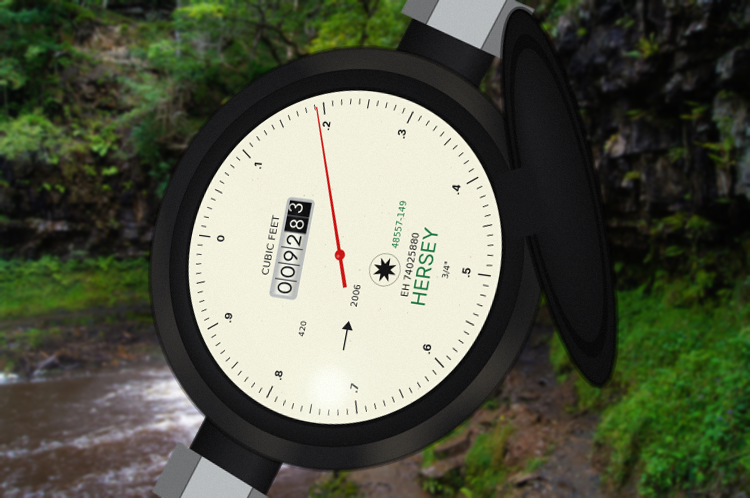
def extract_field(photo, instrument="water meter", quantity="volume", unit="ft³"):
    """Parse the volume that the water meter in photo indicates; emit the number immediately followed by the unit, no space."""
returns 9283.19ft³
